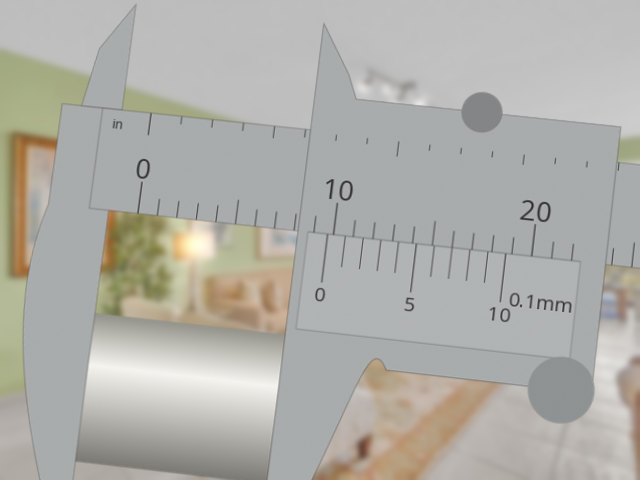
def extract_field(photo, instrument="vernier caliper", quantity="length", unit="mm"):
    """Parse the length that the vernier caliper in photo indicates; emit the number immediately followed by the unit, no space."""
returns 9.7mm
